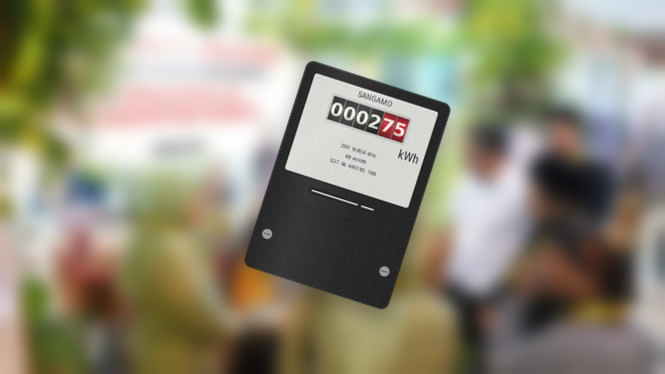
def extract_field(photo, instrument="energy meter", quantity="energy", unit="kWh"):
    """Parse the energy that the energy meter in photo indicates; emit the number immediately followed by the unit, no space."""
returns 2.75kWh
